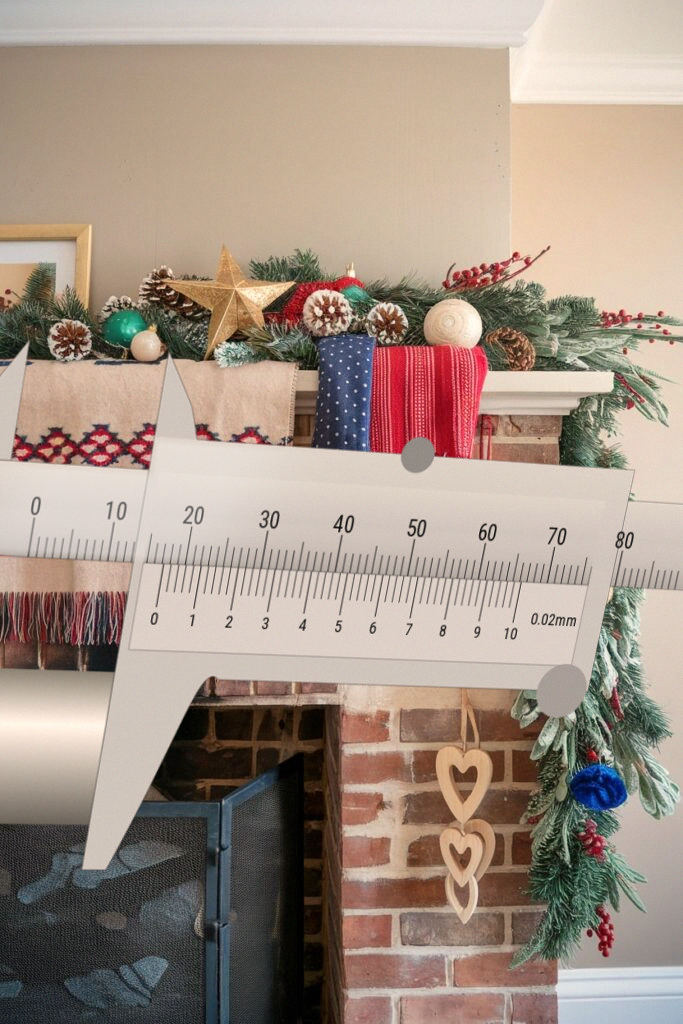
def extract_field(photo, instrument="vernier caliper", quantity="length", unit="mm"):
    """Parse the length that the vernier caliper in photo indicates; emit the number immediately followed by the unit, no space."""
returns 17.2mm
